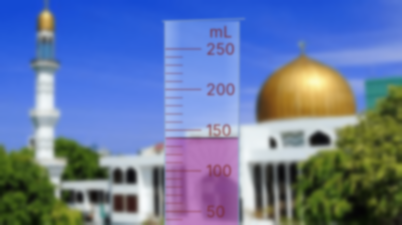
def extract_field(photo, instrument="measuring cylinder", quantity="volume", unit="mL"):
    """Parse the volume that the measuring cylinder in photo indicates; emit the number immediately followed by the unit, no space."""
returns 140mL
